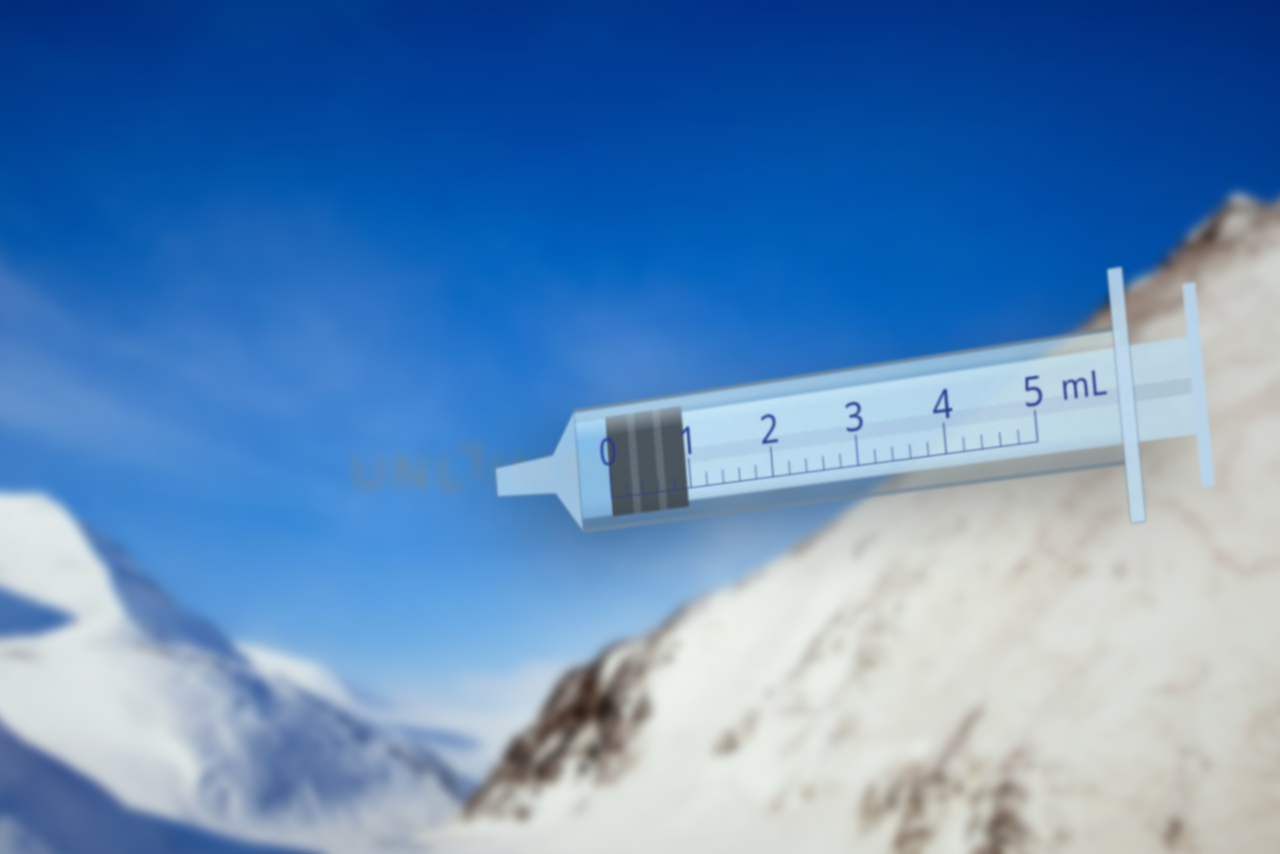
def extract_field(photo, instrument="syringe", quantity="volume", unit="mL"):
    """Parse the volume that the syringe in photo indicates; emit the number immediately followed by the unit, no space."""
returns 0mL
